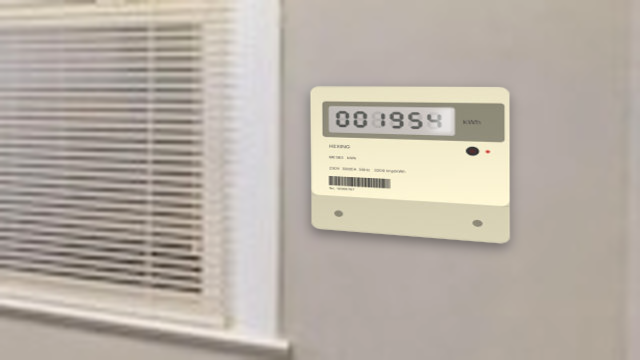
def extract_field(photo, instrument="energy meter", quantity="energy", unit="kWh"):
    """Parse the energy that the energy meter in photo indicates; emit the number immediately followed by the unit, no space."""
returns 1954kWh
